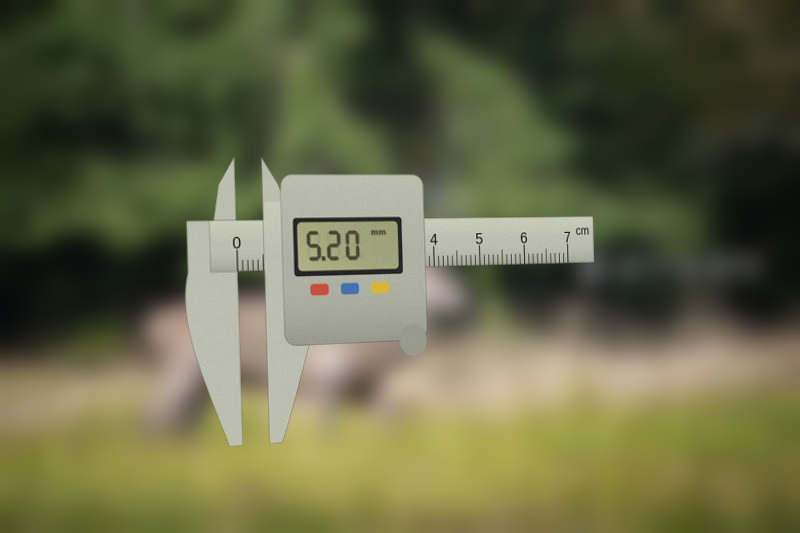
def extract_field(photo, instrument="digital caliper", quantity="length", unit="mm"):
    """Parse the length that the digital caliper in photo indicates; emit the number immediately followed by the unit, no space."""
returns 5.20mm
